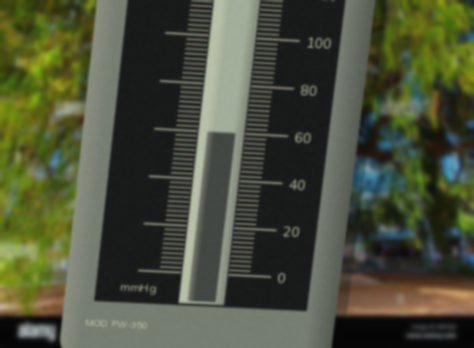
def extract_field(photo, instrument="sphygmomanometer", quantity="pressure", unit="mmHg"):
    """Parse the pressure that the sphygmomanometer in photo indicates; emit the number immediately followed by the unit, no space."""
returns 60mmHg
